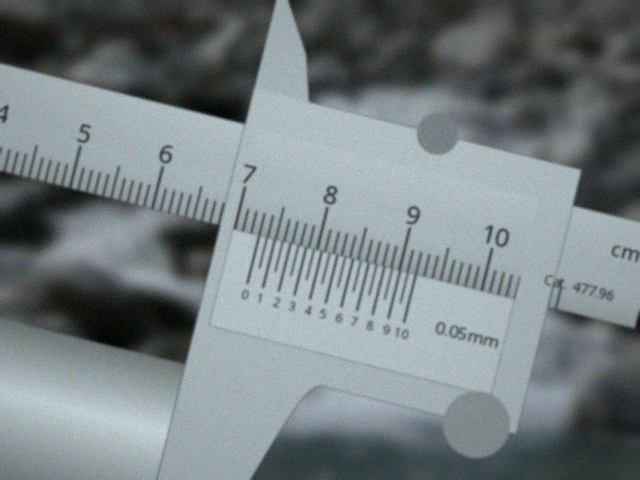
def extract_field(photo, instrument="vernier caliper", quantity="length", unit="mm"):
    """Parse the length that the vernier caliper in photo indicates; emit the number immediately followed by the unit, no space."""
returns 73.0mm
